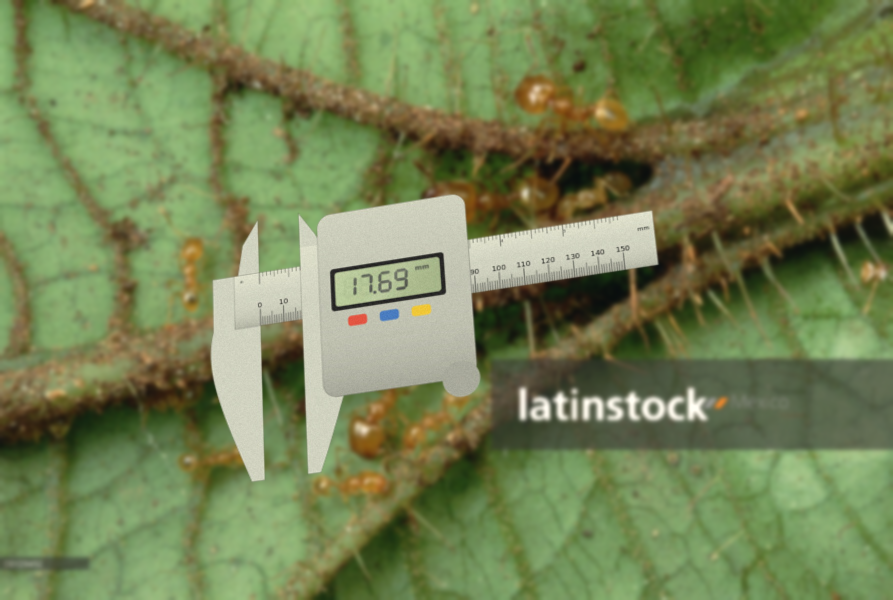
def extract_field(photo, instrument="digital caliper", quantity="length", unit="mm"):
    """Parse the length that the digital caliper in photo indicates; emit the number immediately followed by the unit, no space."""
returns 17.69mm
